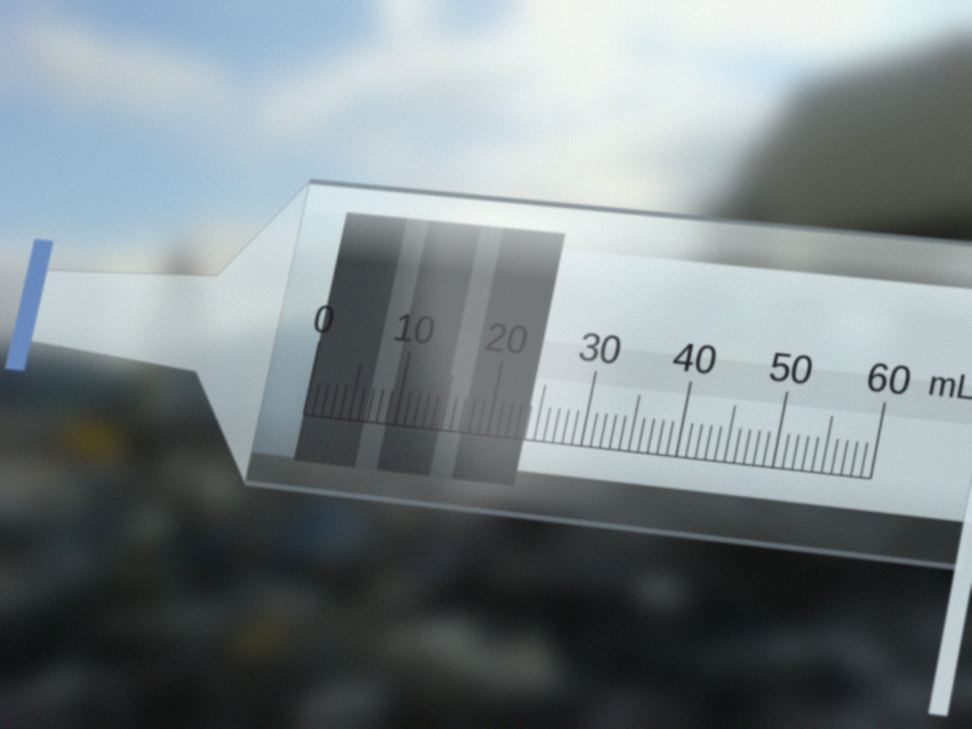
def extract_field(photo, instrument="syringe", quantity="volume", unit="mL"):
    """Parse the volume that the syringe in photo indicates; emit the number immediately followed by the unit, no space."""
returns 0mL
